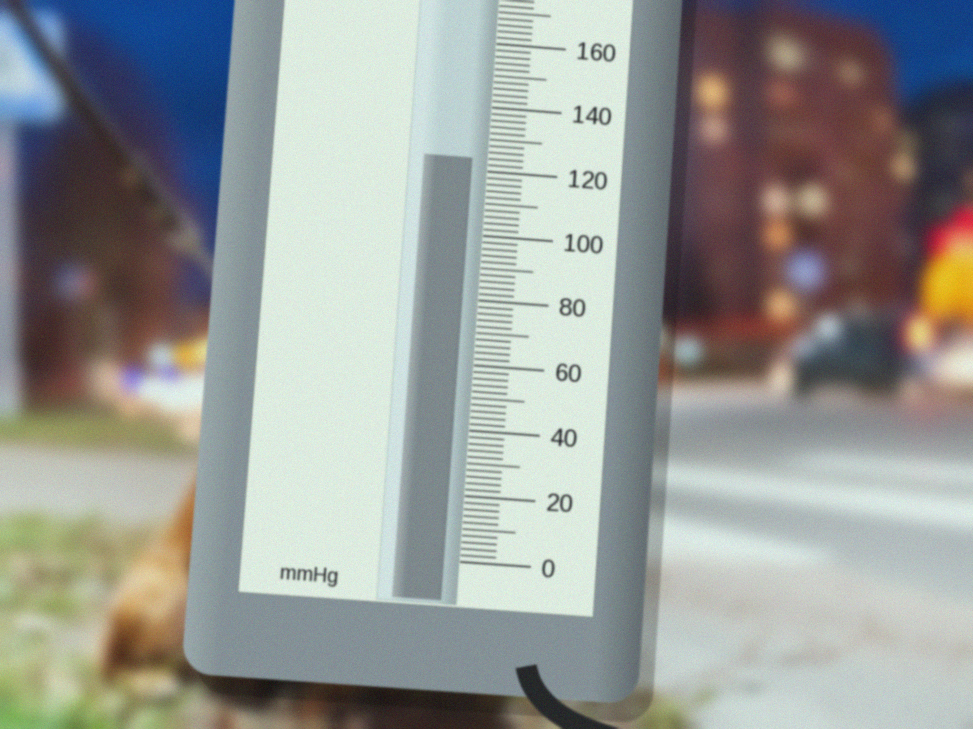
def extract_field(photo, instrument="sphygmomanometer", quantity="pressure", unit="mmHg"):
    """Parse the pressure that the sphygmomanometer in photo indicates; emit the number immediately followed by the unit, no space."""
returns 124mmHg
